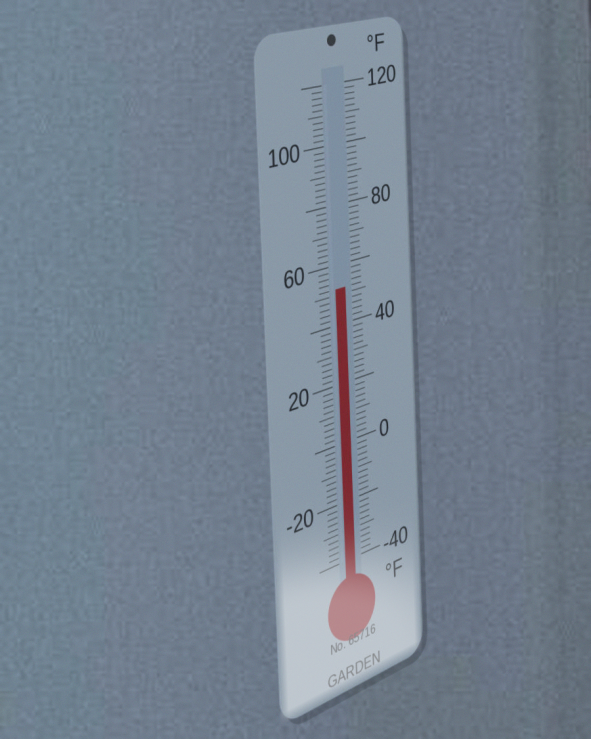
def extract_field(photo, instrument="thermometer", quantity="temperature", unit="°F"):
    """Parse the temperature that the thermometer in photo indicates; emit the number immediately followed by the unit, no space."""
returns 52°F
